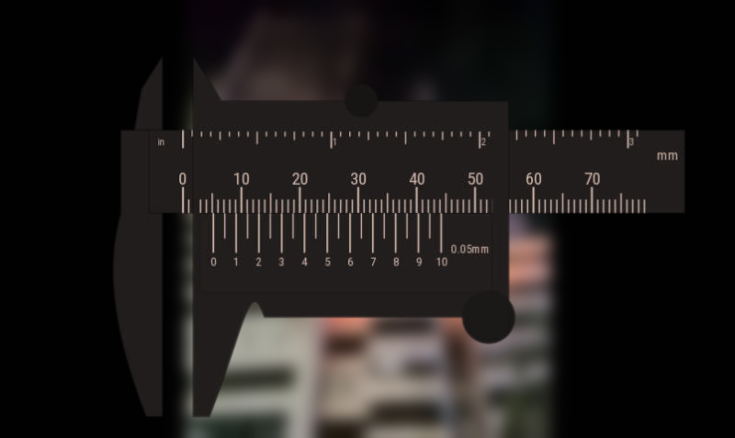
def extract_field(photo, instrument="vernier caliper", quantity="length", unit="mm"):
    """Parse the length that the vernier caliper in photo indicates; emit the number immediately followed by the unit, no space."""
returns 5.2mm
